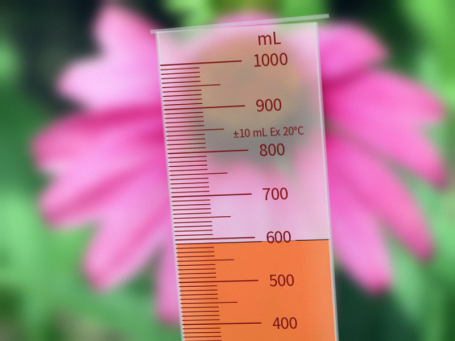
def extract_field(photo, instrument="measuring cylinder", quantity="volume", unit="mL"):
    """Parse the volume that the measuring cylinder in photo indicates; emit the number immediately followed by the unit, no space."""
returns 590mL
